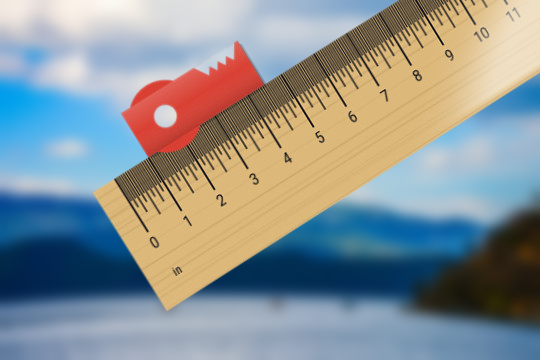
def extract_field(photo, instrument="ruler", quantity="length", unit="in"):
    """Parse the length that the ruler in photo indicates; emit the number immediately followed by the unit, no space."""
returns 3.5in
